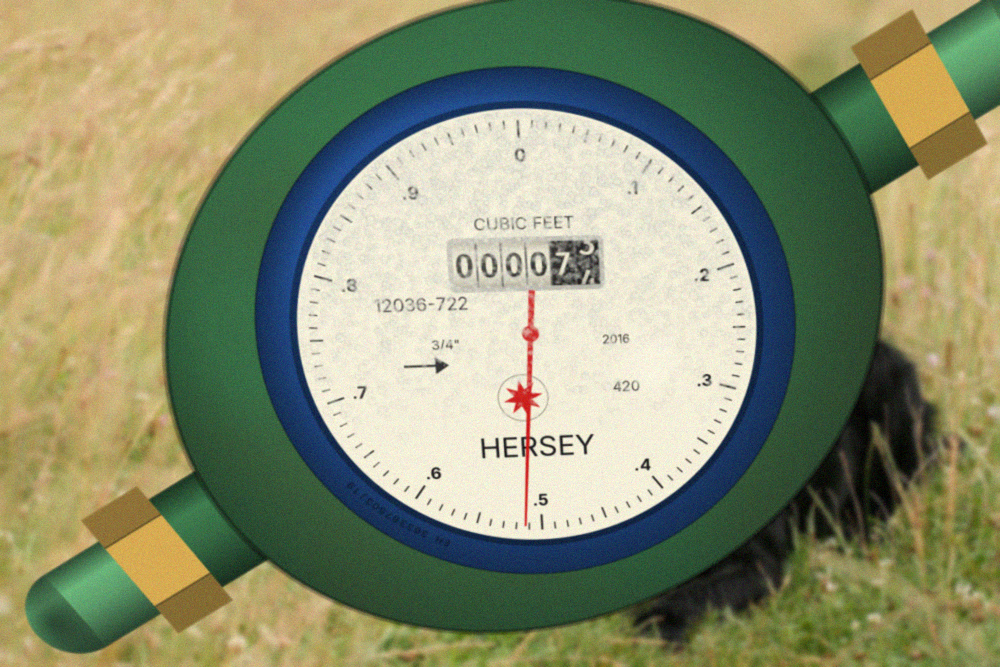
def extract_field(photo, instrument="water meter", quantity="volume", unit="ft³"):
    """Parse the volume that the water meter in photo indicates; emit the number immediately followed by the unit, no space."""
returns 73.51ft³
